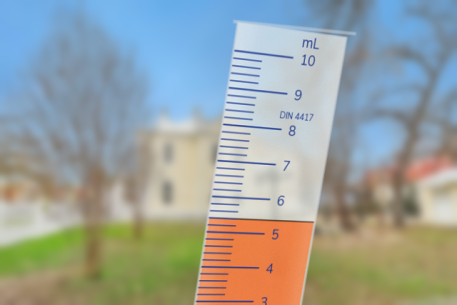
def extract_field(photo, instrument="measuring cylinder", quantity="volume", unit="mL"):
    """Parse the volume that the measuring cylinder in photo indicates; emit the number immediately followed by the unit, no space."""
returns 5.4mL
